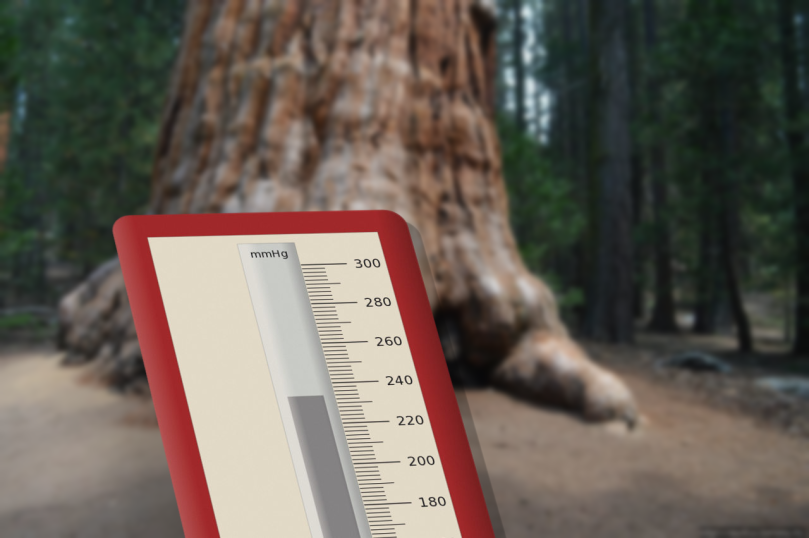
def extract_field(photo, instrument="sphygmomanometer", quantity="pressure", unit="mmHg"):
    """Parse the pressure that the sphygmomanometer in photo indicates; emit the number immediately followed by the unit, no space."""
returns 234mmHg
